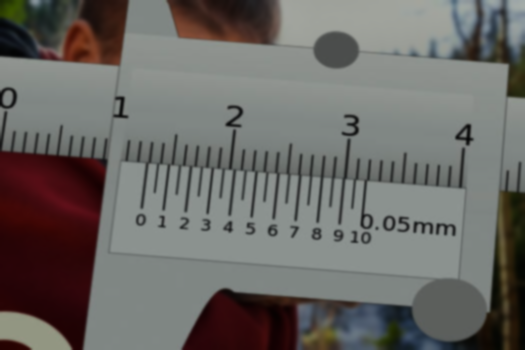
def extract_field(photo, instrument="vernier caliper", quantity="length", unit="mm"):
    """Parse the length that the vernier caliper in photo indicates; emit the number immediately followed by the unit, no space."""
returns 12.8mm
